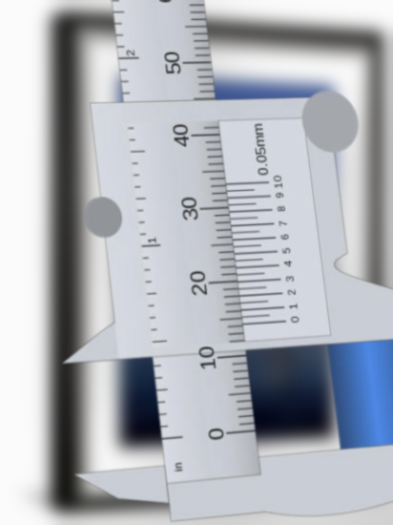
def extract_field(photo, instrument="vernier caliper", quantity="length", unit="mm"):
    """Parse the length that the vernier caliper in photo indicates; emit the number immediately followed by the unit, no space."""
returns 14.2mm
